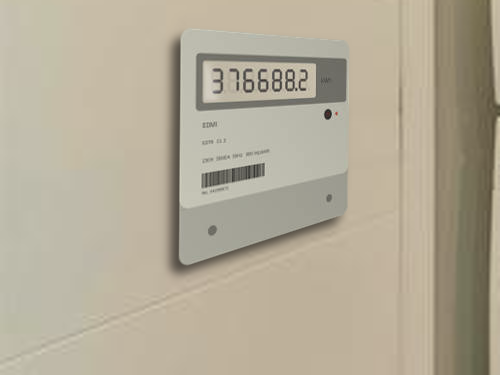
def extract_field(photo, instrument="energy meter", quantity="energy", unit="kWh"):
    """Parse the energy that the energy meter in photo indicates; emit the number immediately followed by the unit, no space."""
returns 376688.2kWh
